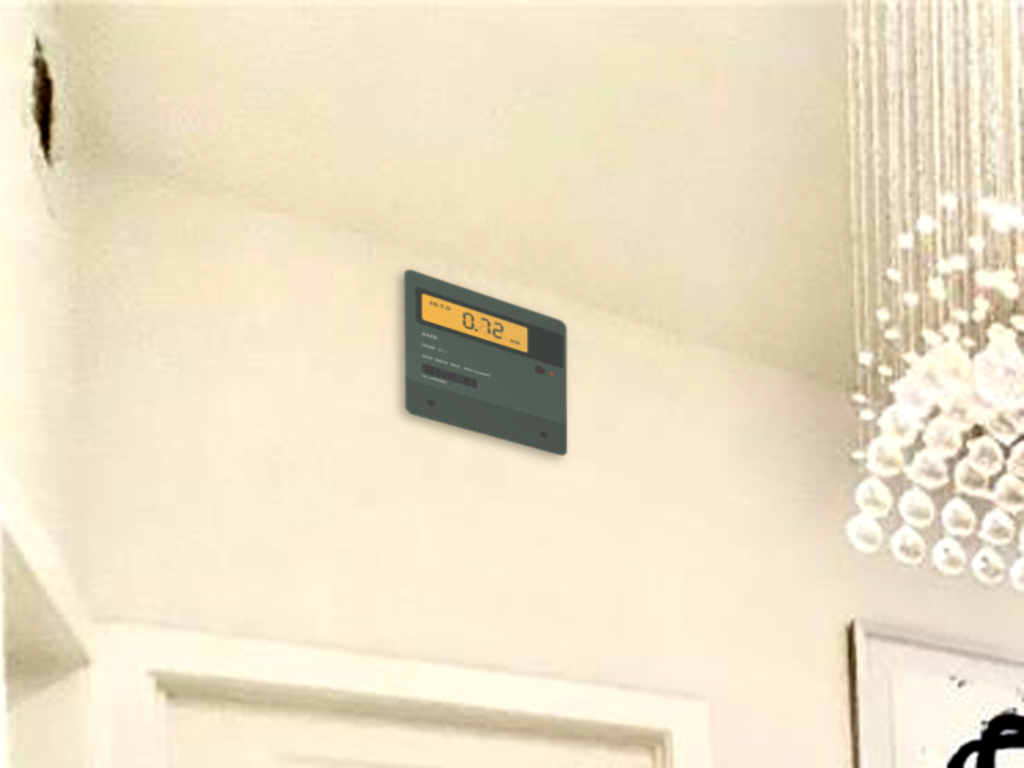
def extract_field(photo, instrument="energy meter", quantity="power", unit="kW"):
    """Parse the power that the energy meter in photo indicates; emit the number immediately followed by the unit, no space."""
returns 0.72kW
